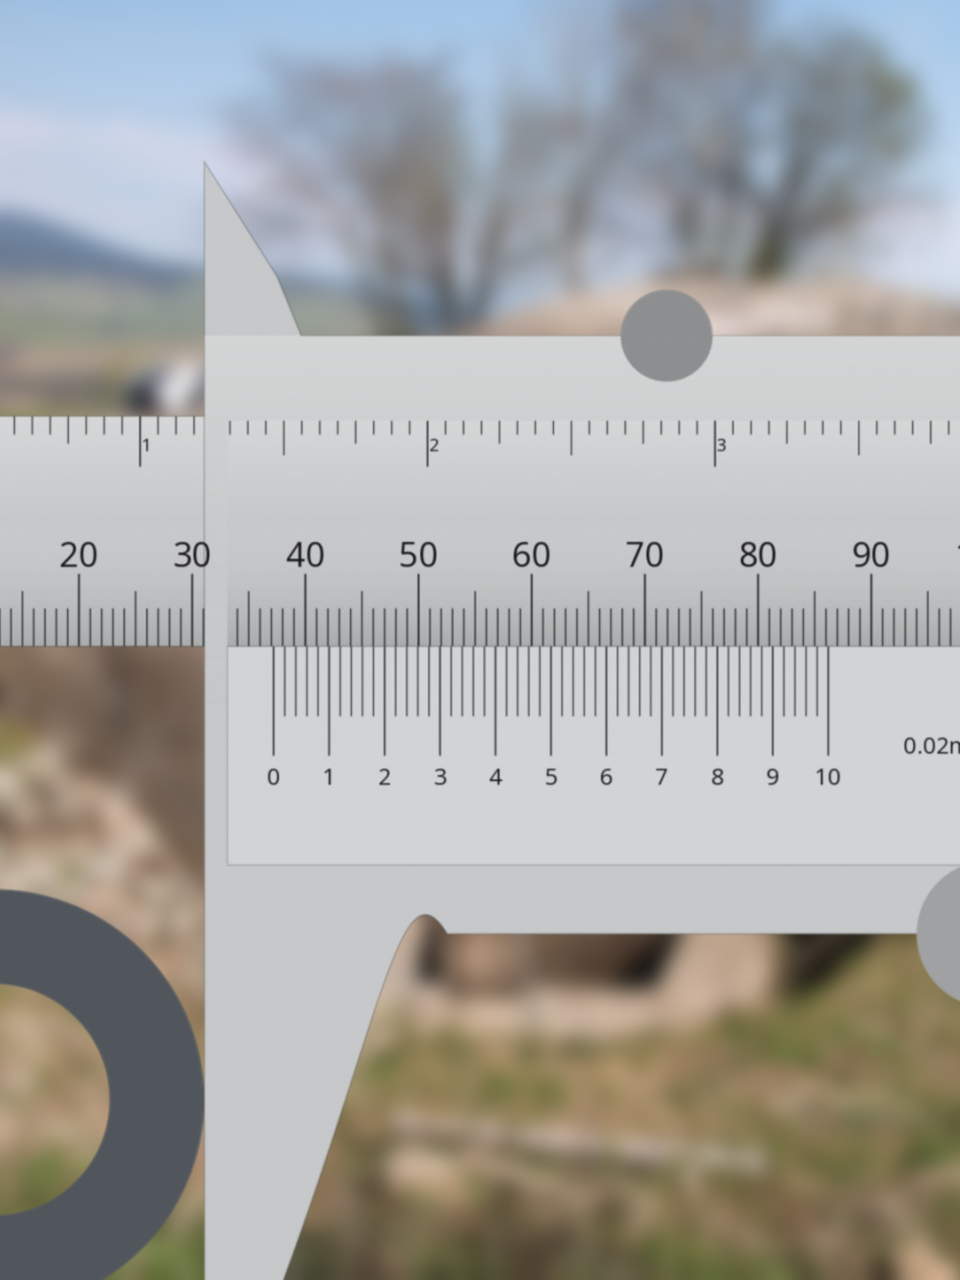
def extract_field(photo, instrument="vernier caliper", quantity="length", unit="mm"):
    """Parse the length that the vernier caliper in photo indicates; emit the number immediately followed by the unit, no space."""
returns 37.2mm
